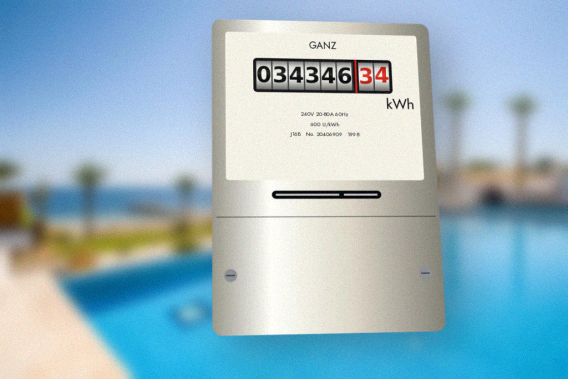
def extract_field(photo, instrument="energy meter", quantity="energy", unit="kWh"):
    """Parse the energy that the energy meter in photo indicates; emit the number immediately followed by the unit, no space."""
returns 34346.34kWh
